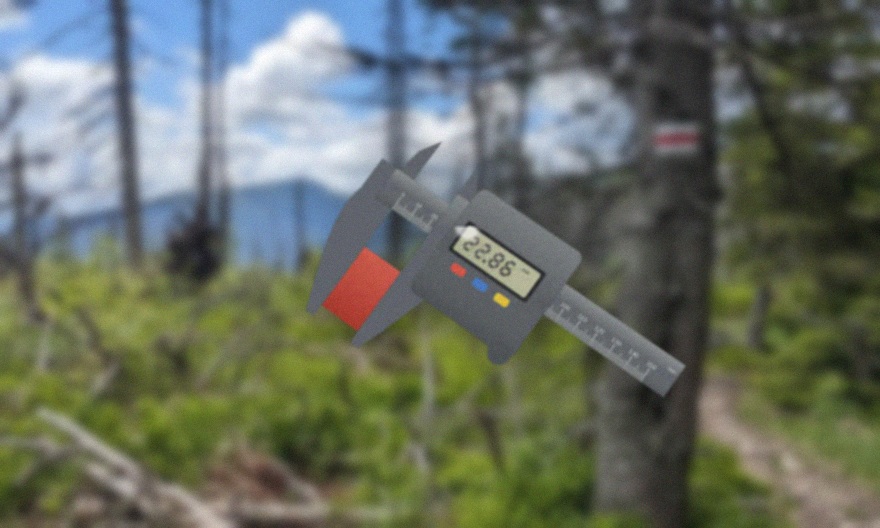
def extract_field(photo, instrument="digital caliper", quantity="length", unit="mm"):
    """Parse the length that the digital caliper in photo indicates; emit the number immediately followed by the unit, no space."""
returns 22.86mm
